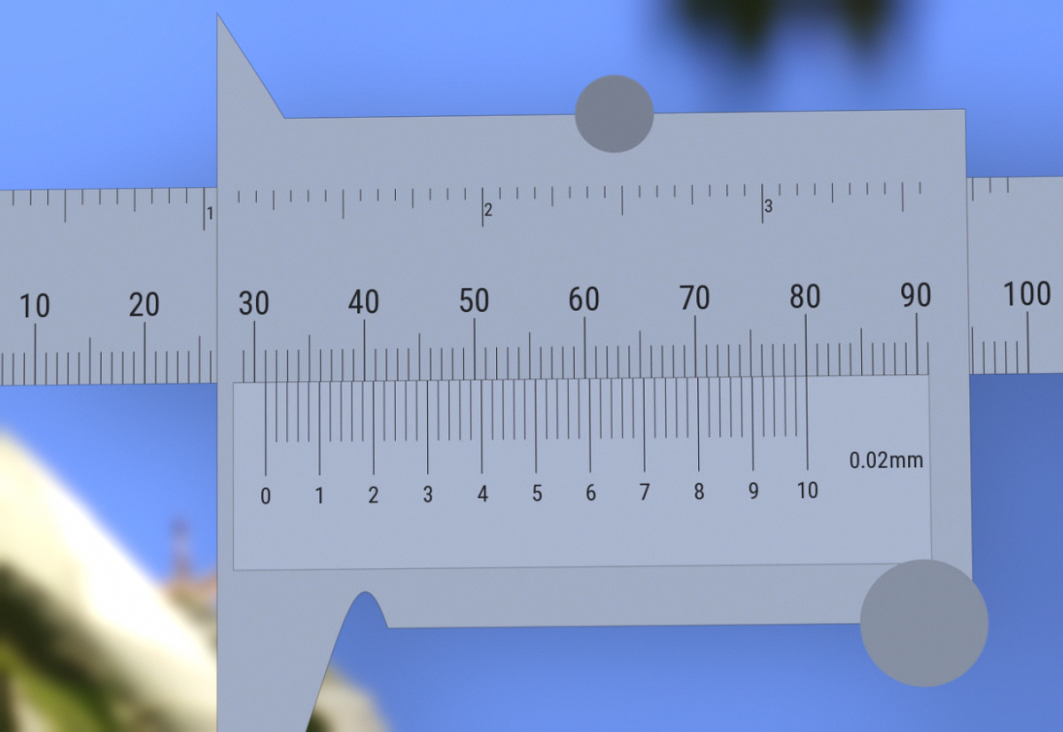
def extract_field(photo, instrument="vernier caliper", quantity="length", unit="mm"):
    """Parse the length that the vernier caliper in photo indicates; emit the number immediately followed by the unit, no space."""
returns 31.0mm
